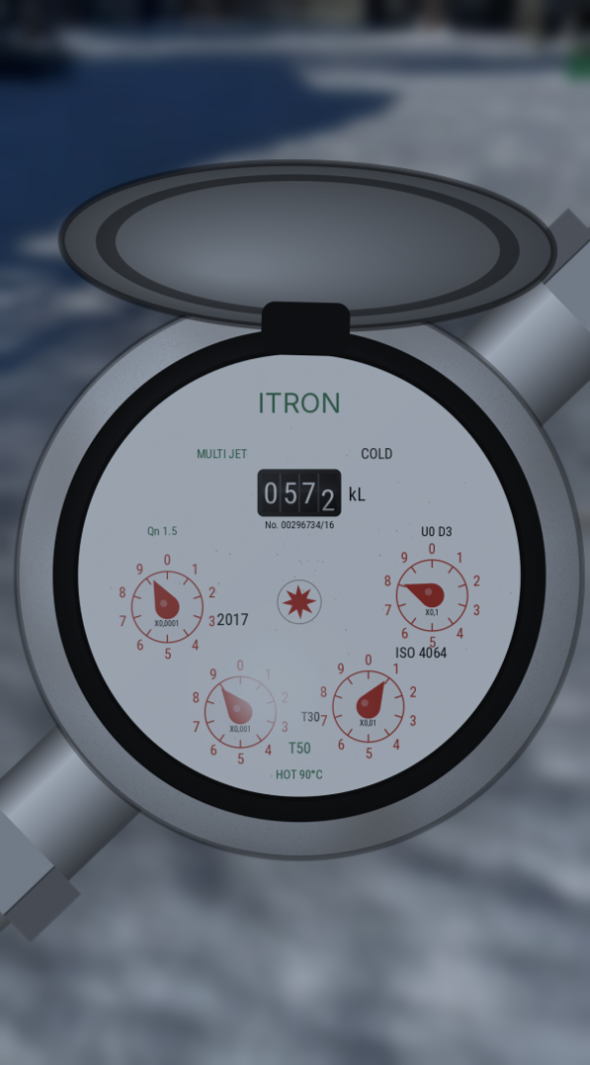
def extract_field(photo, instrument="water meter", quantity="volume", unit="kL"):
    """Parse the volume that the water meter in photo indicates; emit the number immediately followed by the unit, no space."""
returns 571.8089kL
